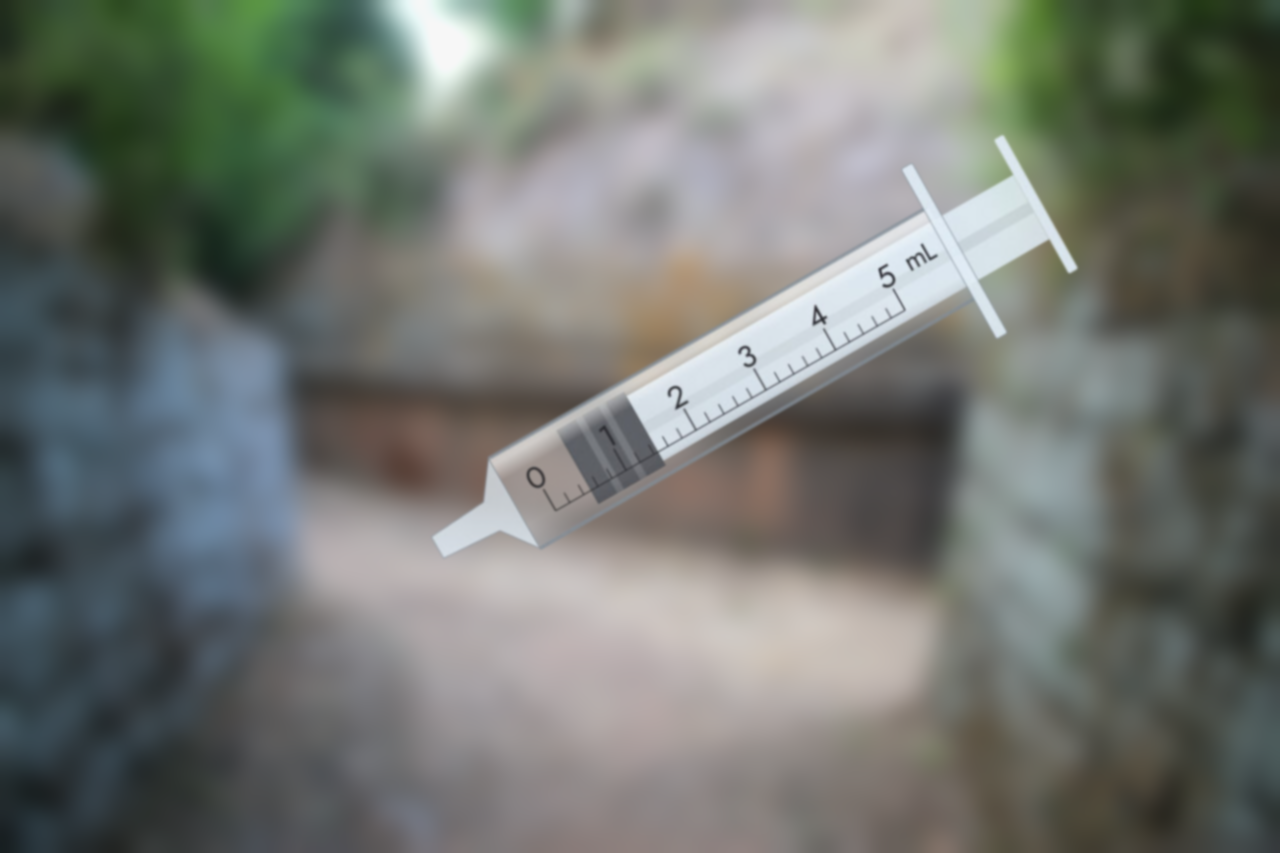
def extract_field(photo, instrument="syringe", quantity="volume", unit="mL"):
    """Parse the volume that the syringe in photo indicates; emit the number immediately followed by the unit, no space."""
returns 0.5mL
